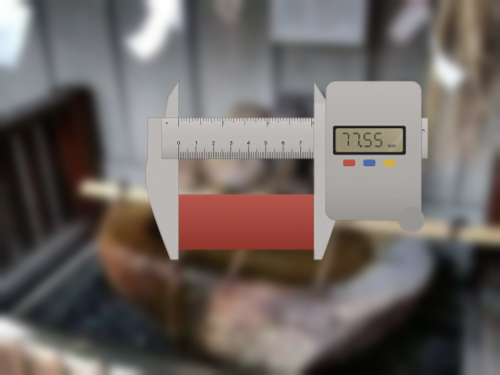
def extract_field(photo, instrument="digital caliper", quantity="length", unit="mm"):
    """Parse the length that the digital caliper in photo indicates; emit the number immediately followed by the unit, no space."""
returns 77.55mm
